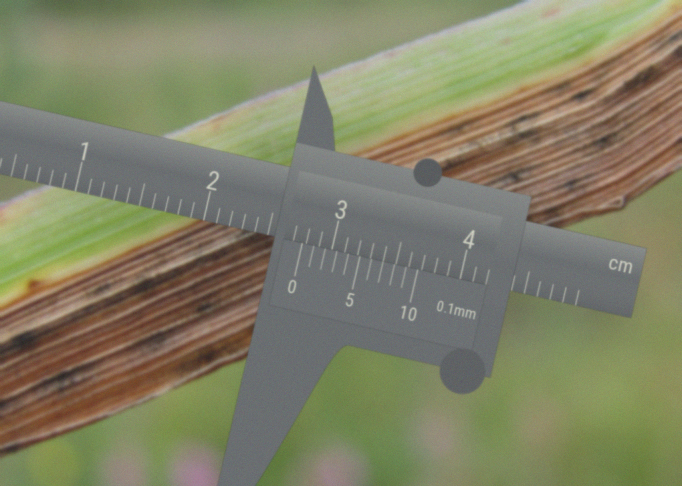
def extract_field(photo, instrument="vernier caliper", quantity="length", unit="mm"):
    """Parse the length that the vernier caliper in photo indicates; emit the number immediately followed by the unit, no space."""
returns 27.7mm
